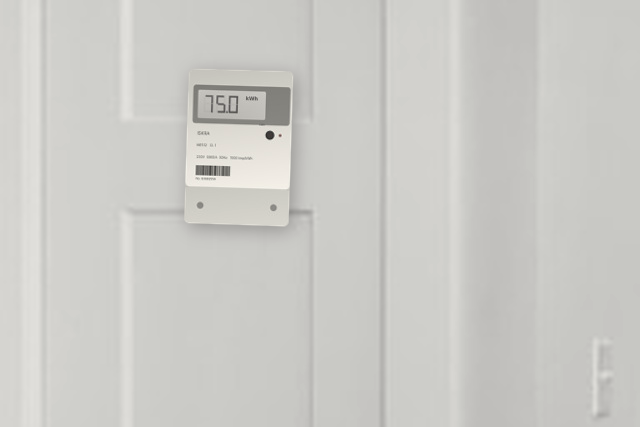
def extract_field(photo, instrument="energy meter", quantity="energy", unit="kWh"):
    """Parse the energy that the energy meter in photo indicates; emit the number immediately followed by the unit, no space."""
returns 75.0kWh
